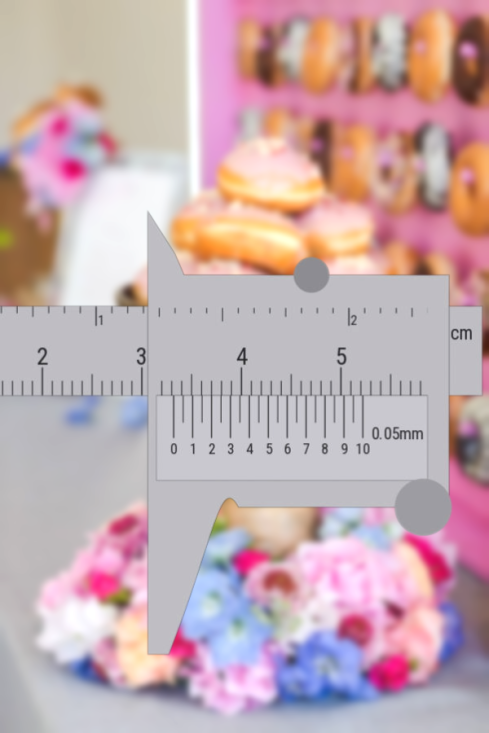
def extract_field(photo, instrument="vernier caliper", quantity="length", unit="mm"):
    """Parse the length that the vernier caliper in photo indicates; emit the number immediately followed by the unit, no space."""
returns 33.2mm
